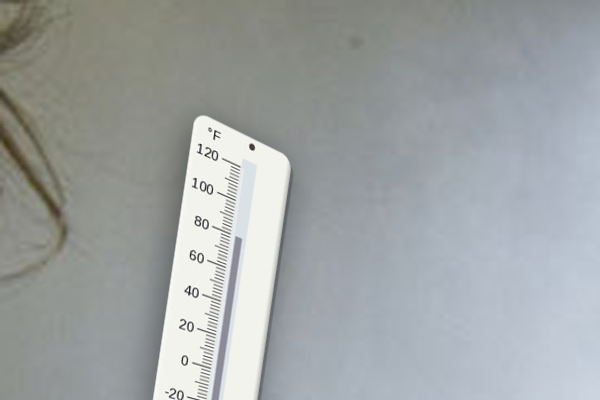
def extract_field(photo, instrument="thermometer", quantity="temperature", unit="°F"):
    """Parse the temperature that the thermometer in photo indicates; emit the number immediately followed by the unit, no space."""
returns 80°F
